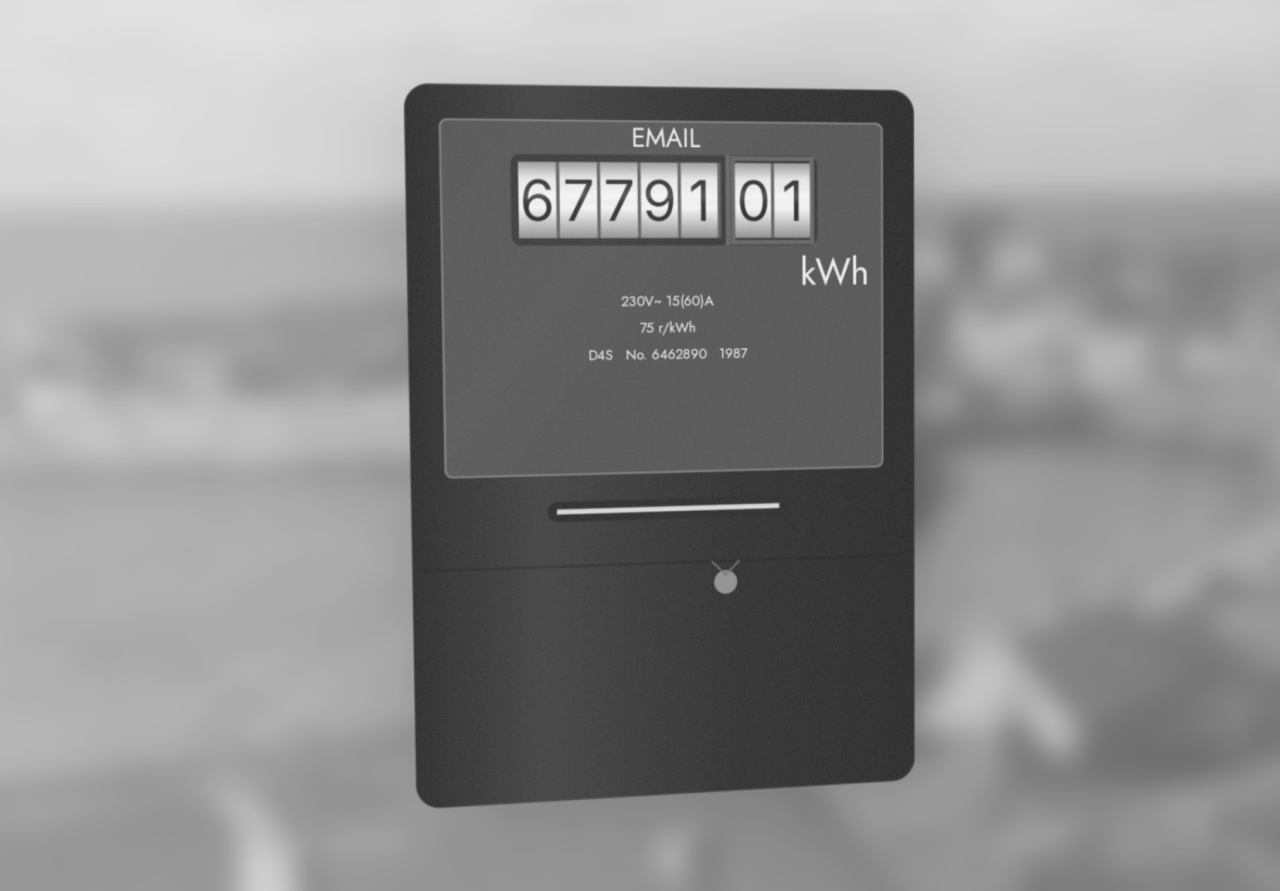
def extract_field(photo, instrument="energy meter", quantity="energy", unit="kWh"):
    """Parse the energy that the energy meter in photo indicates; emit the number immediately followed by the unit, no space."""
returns 67791.01kWh
